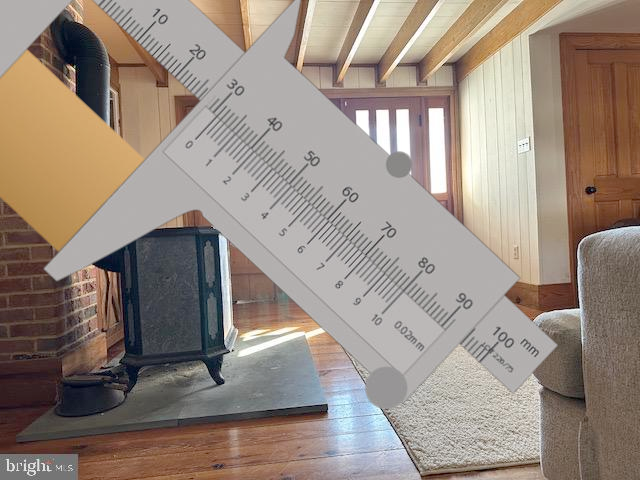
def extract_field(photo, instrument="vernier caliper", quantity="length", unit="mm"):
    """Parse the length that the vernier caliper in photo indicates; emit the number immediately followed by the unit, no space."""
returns 31.0mm
